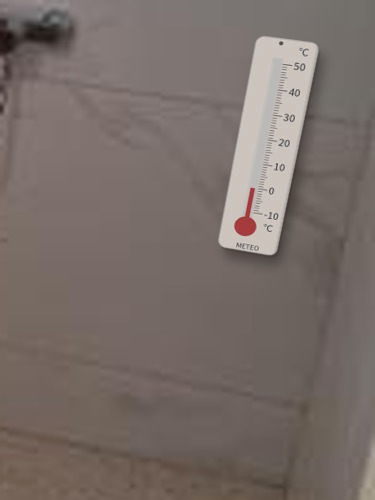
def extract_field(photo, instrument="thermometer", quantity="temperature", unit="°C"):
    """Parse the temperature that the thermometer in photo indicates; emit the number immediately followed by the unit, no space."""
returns 0°C
